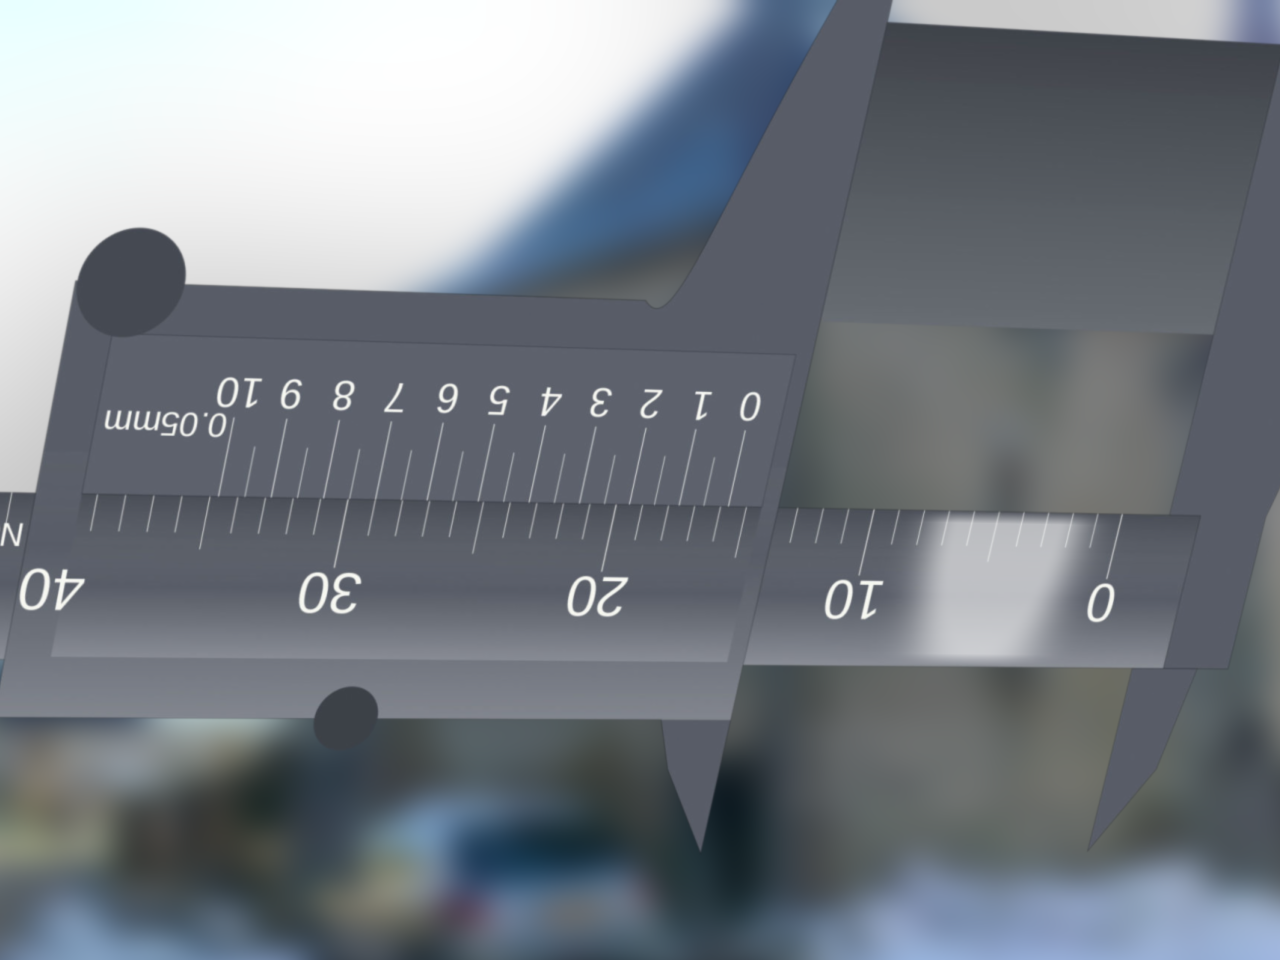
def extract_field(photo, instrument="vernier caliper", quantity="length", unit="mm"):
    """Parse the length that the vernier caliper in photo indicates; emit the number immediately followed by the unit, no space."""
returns 15.7mm
